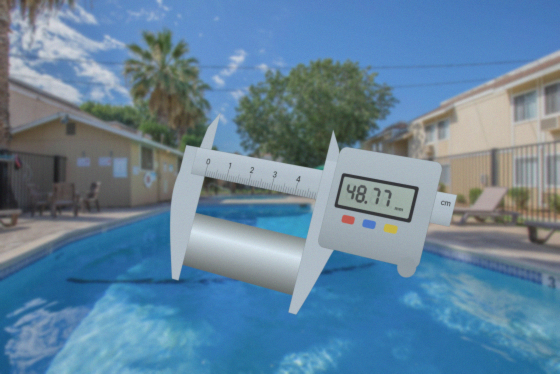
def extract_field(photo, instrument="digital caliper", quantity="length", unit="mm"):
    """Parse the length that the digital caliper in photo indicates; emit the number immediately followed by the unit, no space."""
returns 48.77mm
